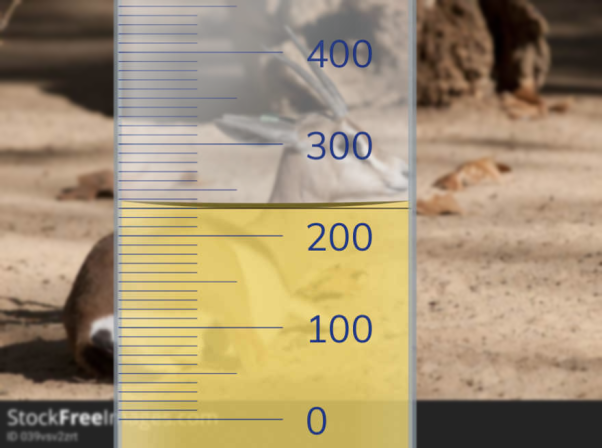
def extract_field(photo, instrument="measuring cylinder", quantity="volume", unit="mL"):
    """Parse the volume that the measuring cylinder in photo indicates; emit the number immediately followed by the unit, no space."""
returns 230mL
